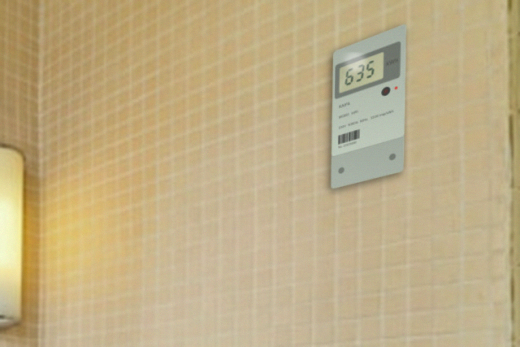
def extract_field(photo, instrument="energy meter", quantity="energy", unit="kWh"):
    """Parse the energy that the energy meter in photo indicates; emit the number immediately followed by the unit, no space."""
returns 635kWh
